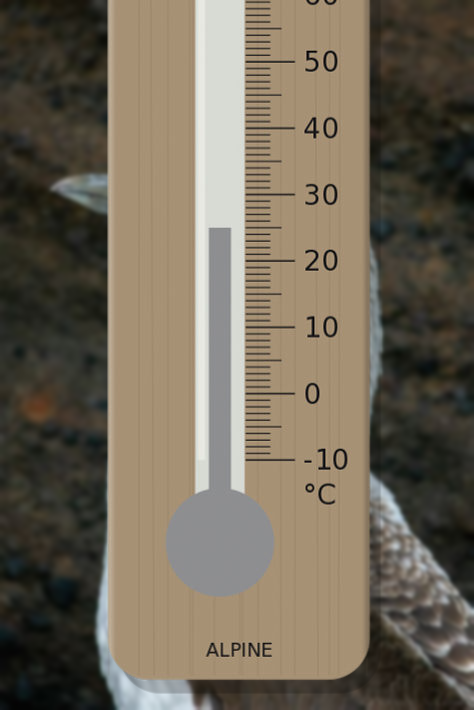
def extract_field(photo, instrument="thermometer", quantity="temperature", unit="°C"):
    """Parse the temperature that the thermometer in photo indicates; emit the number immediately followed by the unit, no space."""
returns 25°C
